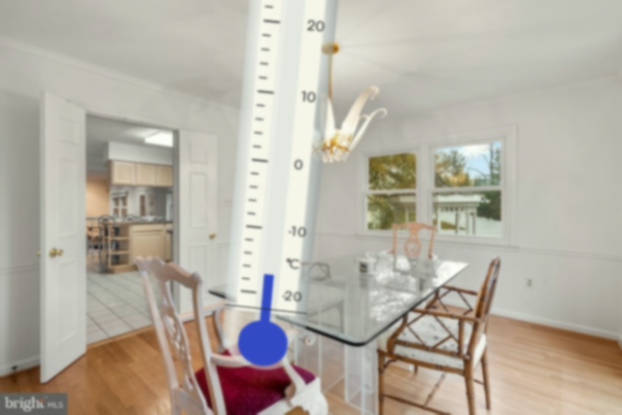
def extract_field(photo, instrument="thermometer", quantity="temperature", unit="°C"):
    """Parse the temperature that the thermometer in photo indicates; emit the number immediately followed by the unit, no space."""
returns -17°C
